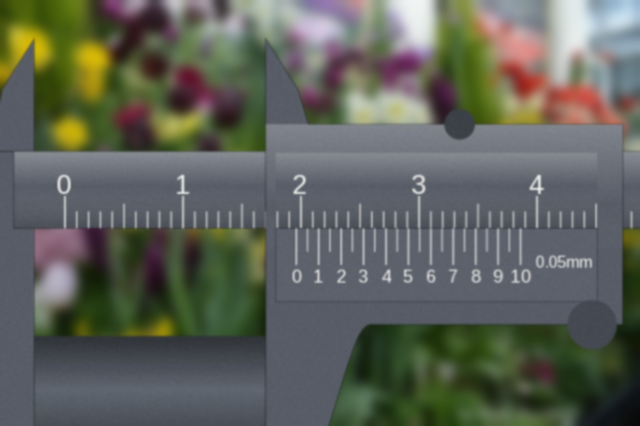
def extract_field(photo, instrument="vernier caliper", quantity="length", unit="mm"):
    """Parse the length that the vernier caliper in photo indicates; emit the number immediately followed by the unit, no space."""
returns 19.6mm
